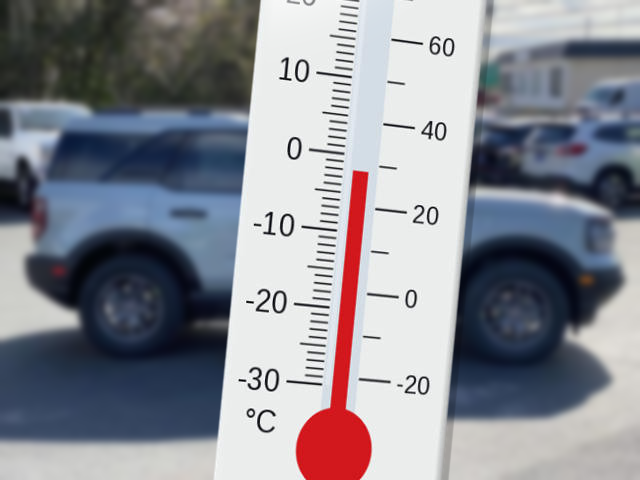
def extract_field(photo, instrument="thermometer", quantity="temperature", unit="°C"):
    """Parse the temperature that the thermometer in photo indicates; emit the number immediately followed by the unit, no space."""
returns -2°C
